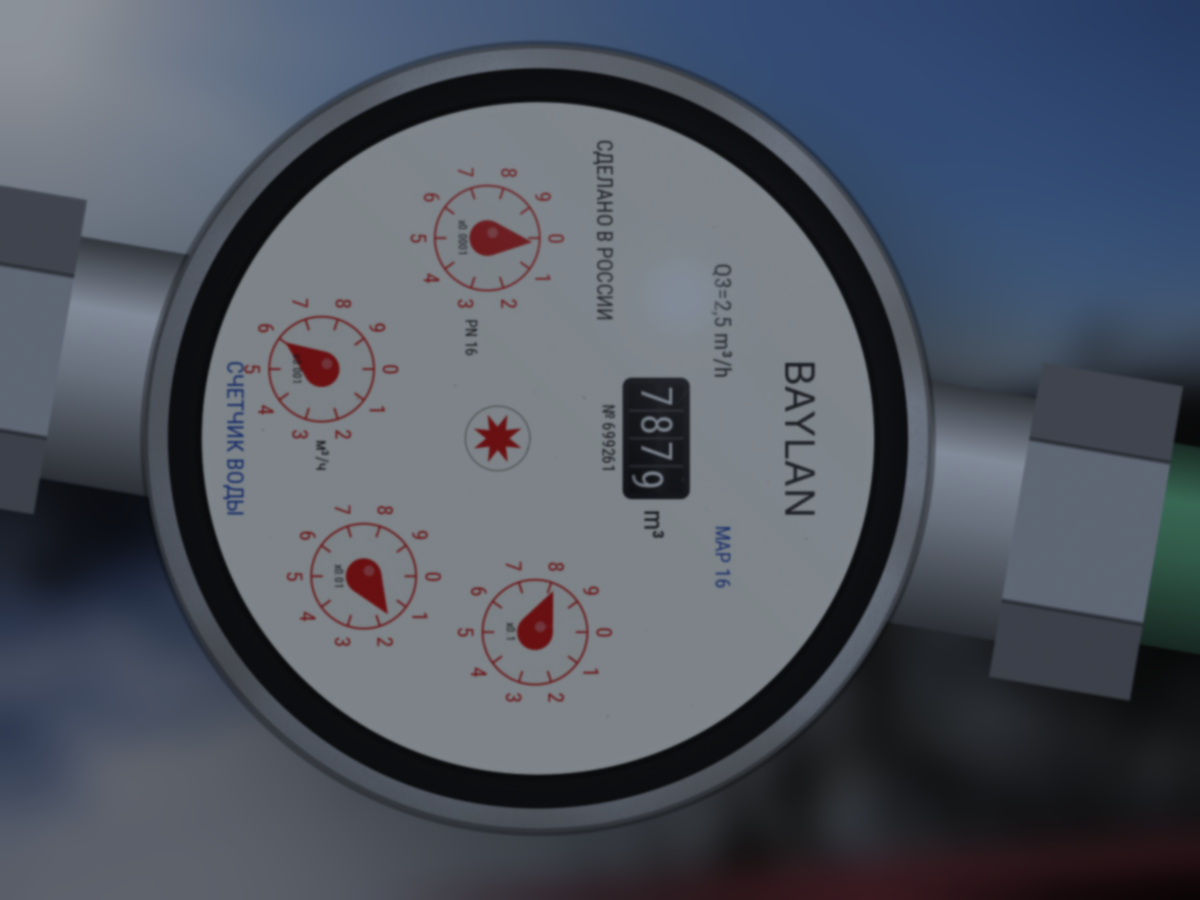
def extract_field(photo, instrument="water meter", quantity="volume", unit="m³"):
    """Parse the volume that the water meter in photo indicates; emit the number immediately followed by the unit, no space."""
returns 7878.8160m³
